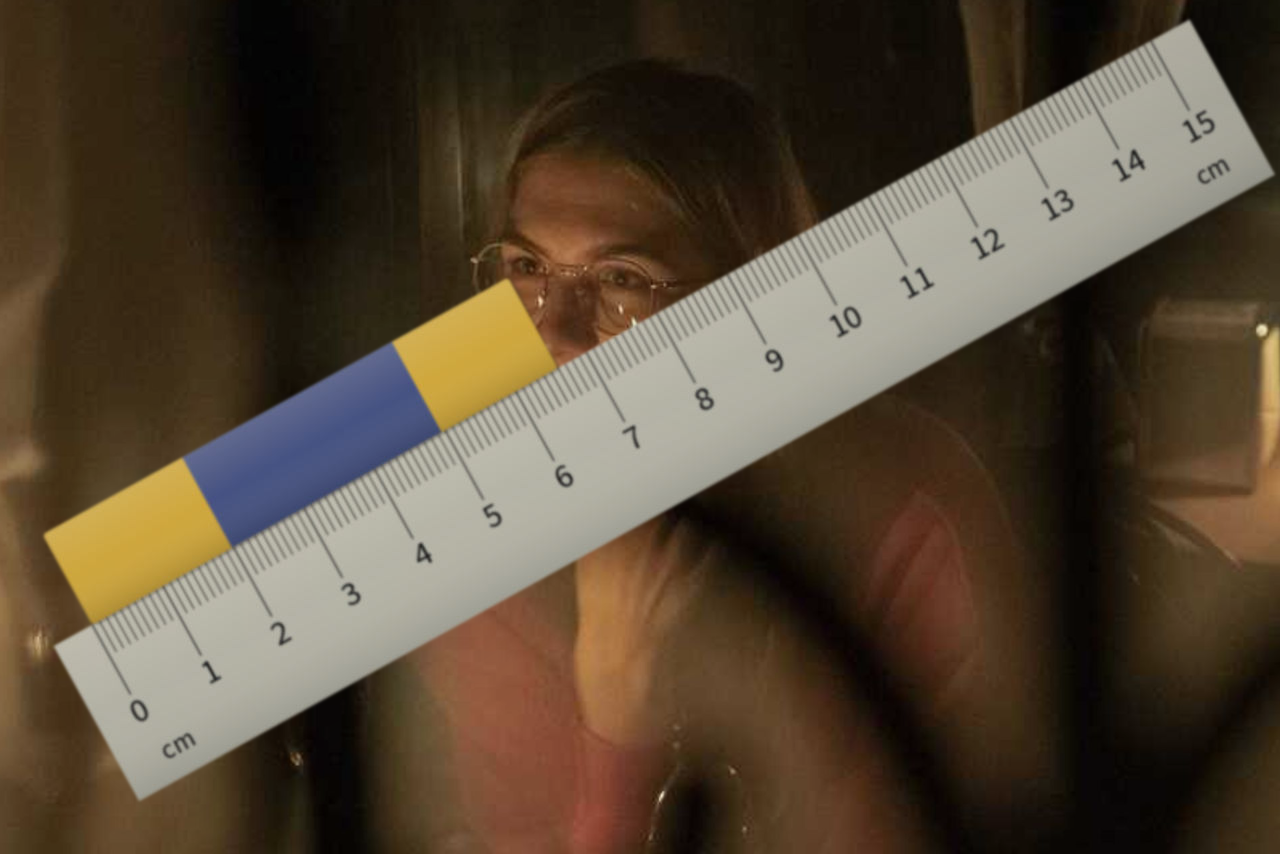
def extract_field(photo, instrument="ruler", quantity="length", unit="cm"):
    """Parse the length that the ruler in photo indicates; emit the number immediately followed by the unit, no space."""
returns 6.6cm
